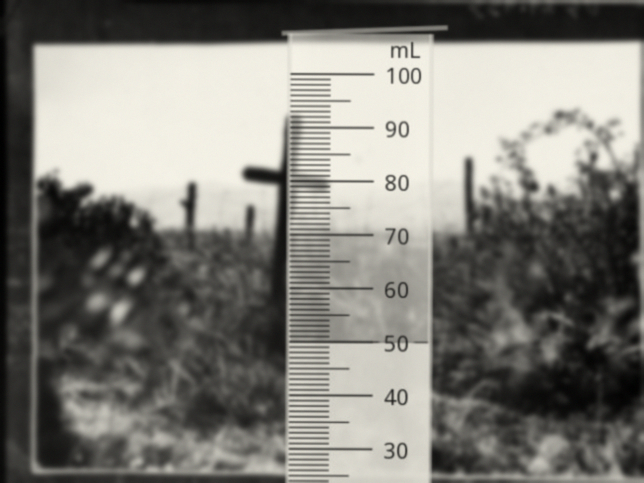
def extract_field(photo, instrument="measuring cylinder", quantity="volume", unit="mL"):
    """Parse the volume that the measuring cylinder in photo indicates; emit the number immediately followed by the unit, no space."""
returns 50mL
